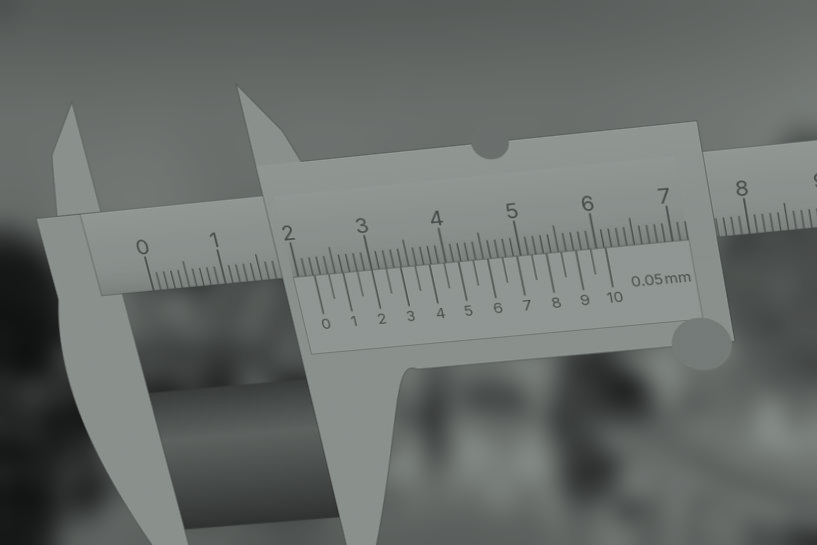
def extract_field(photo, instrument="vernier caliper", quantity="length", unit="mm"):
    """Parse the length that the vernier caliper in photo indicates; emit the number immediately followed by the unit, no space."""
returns 22.2mm
